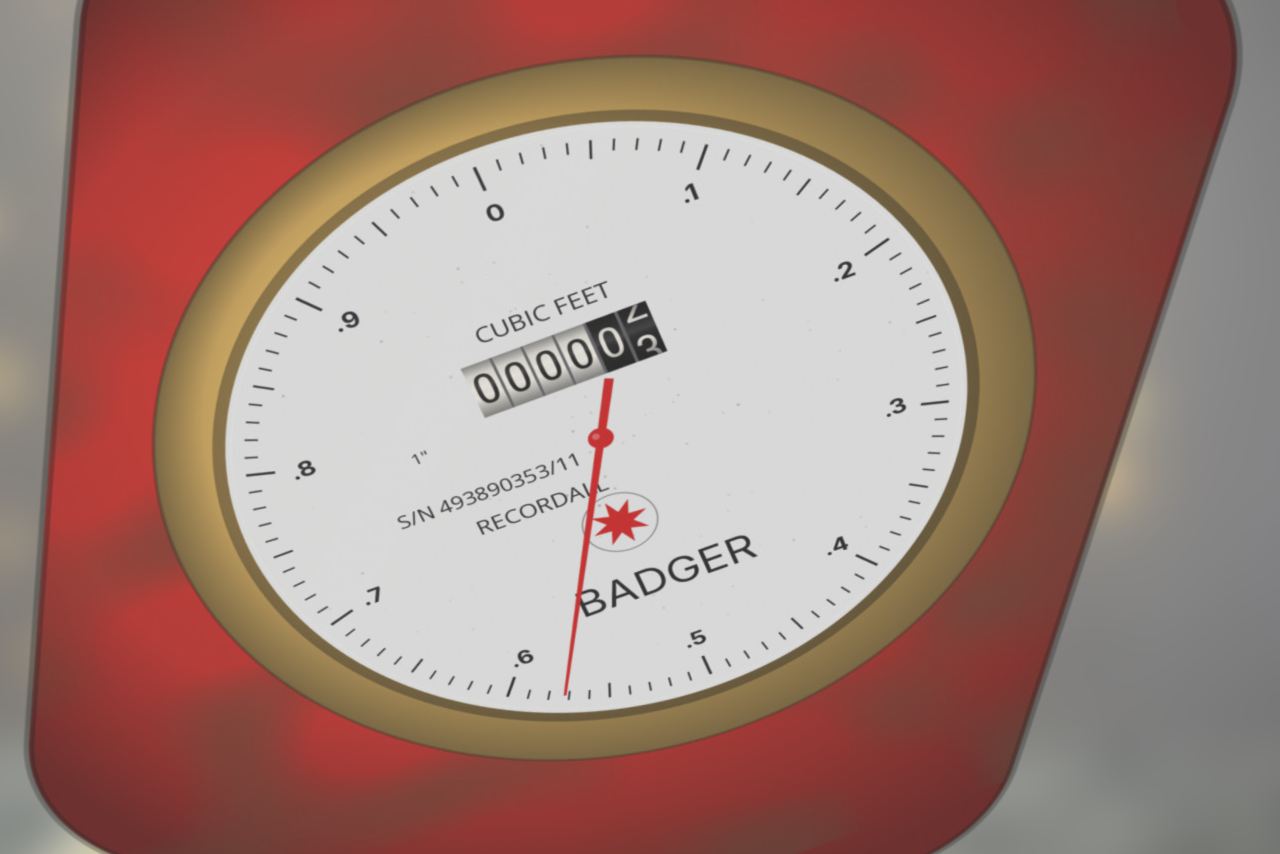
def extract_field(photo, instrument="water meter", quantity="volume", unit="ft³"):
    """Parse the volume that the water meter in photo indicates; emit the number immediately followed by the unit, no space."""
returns 2.57ft³
